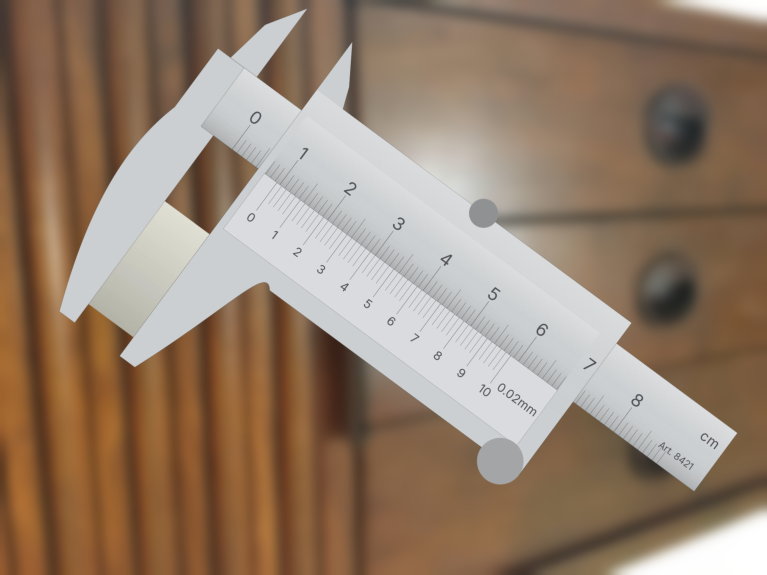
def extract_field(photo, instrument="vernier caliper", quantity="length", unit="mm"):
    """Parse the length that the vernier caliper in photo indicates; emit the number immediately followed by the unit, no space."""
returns 9.4mm
